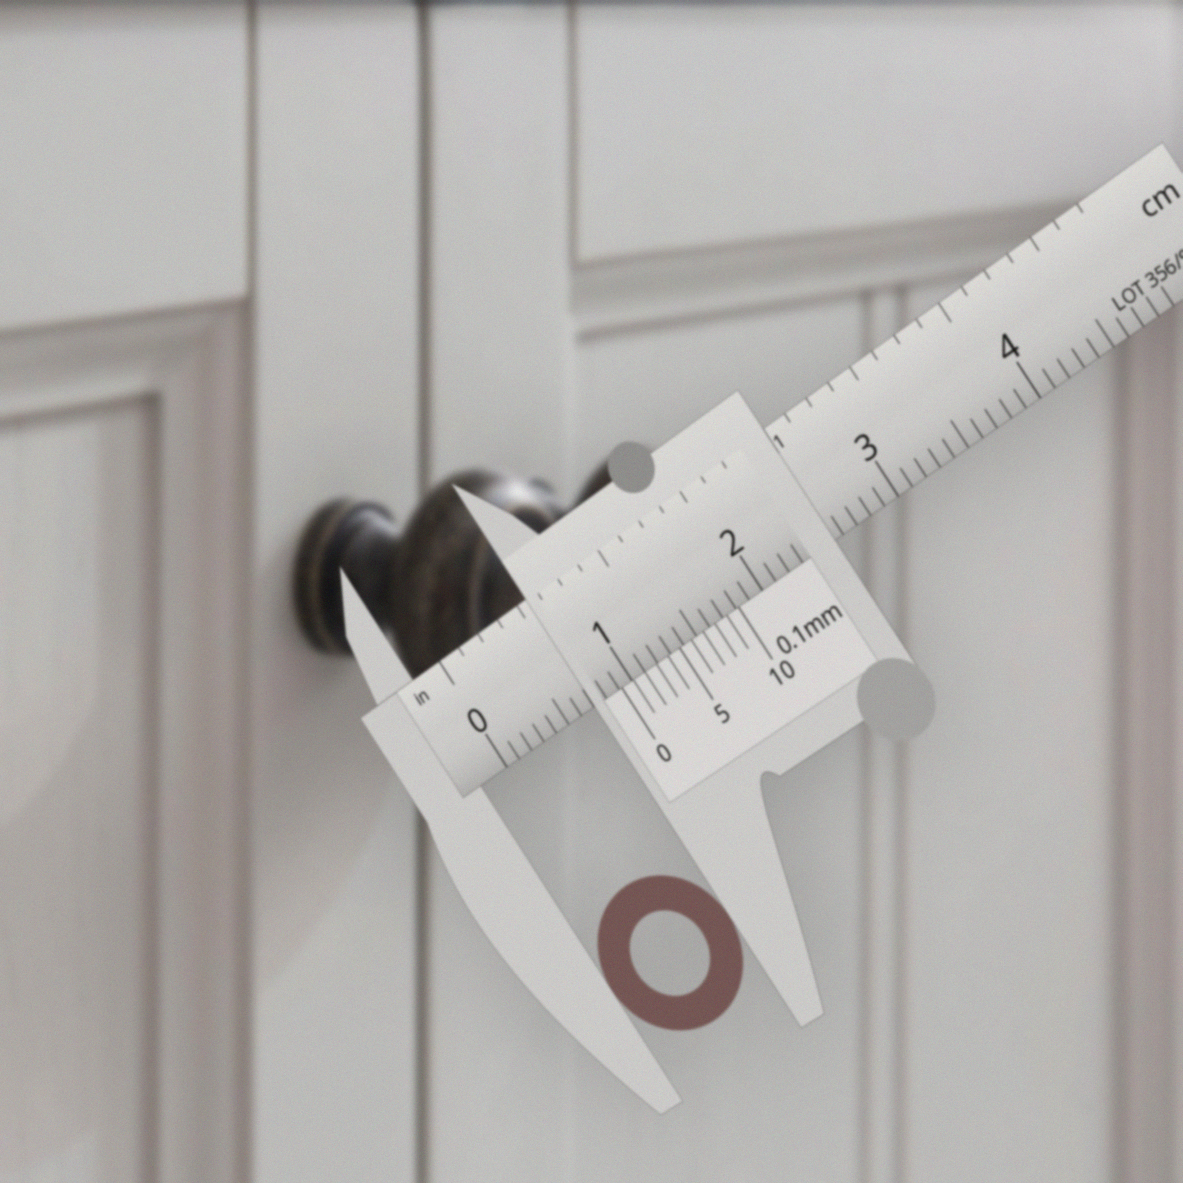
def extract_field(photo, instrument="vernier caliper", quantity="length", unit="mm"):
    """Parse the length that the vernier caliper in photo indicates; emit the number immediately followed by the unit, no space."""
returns 9.2mm
